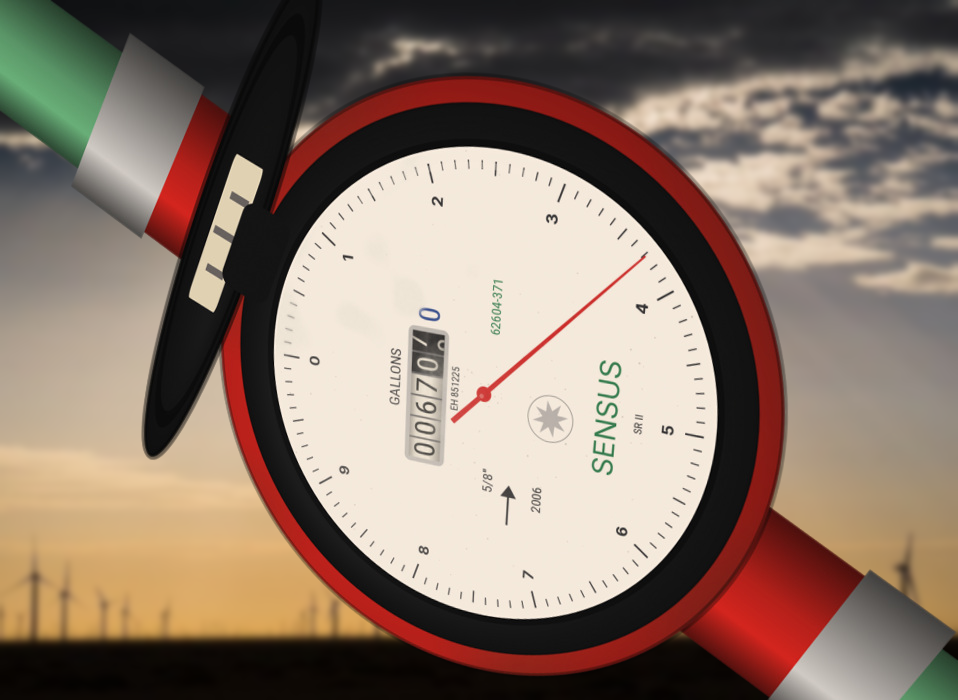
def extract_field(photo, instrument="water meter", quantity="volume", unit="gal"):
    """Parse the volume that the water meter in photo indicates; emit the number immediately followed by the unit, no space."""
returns 67073.7gal
